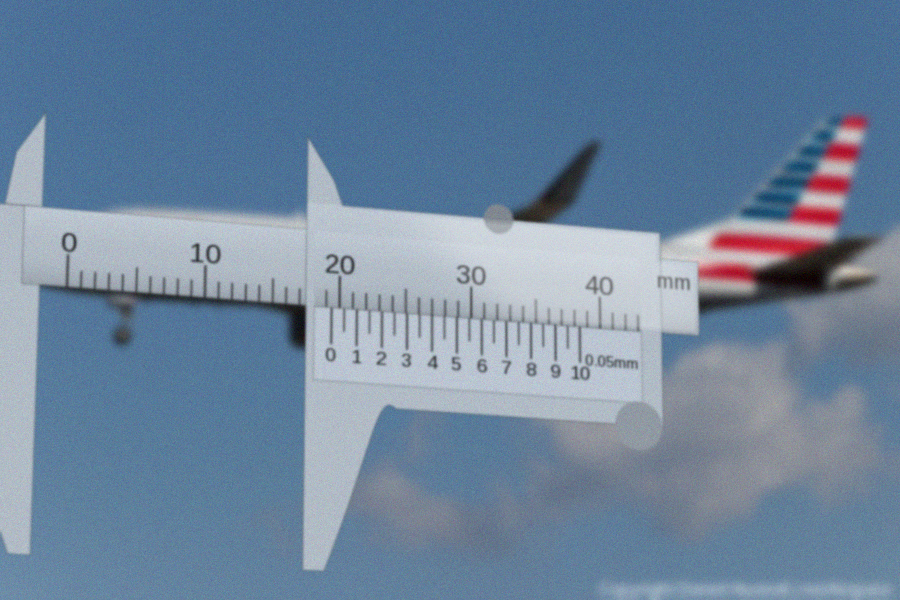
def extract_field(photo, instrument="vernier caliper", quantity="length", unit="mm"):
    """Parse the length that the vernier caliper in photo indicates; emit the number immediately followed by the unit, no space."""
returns 19.4mm
